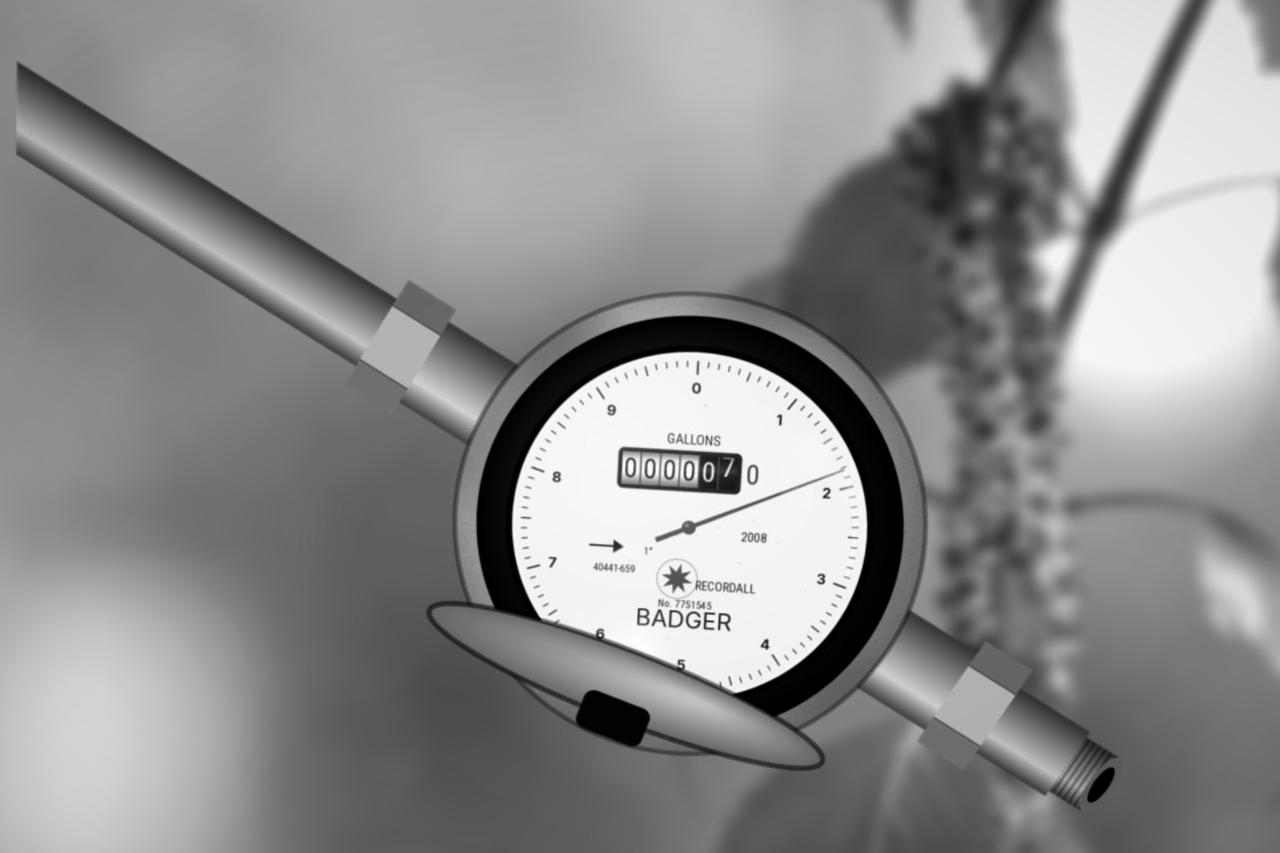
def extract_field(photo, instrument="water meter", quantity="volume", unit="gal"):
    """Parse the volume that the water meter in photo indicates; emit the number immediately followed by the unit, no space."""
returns 71.8gal
